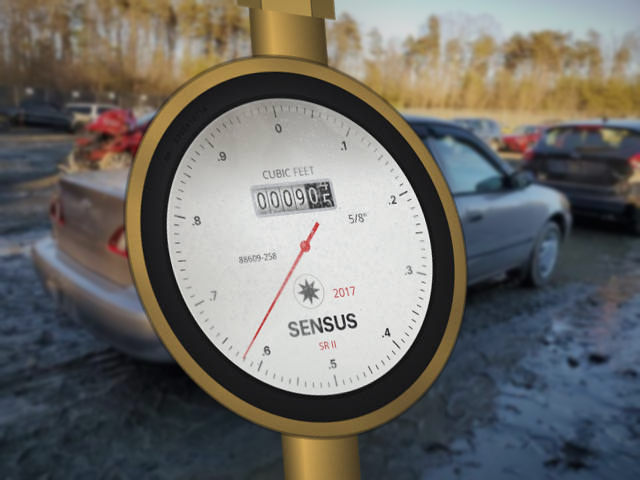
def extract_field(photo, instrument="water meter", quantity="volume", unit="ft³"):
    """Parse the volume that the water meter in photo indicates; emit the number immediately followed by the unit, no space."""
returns 904.62ft³
